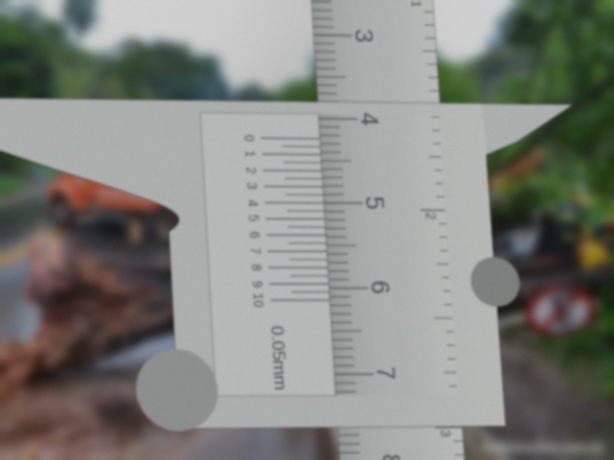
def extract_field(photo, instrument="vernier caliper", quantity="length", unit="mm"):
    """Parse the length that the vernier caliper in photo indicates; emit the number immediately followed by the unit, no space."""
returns 42.4mm
